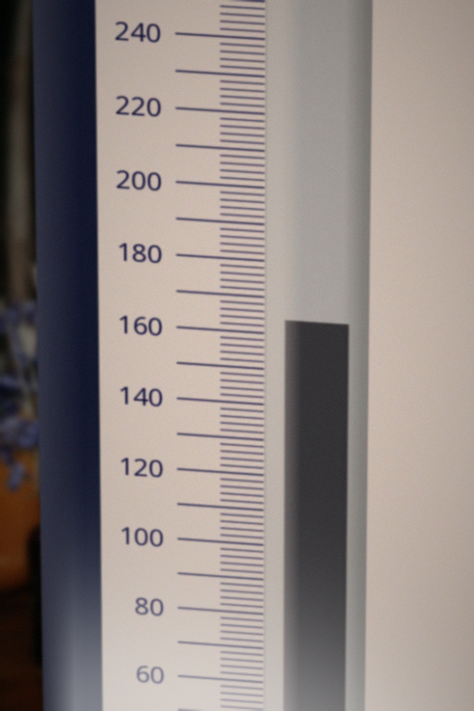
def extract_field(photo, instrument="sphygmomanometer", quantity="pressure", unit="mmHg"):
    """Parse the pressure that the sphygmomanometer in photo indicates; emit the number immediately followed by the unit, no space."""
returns 164mmHg
